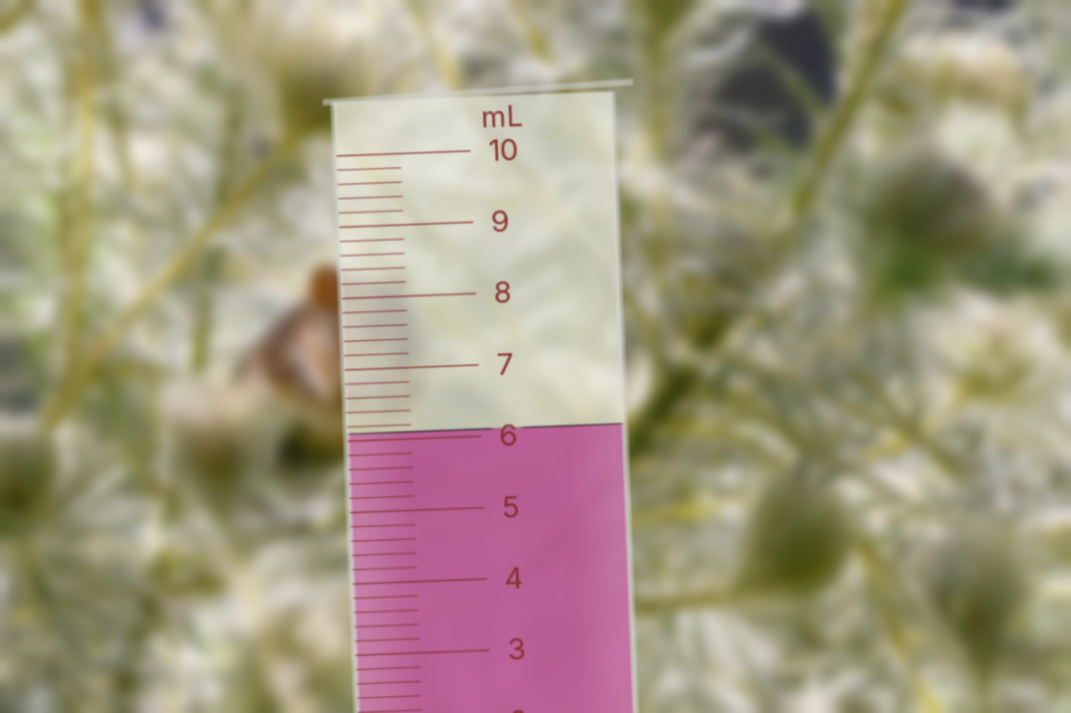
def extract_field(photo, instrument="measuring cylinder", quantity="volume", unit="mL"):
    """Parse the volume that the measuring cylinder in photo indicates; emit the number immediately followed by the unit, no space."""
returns 6.1mL
